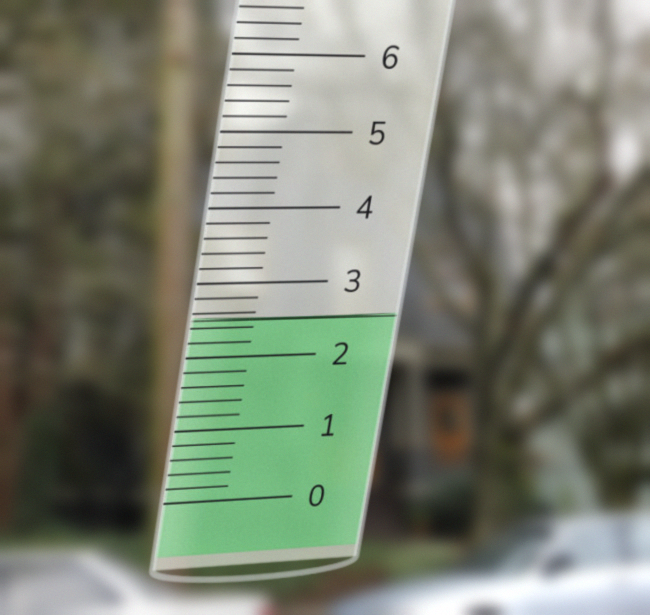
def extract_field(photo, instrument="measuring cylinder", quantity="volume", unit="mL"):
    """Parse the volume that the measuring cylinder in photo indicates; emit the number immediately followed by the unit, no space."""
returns 2.5mL
